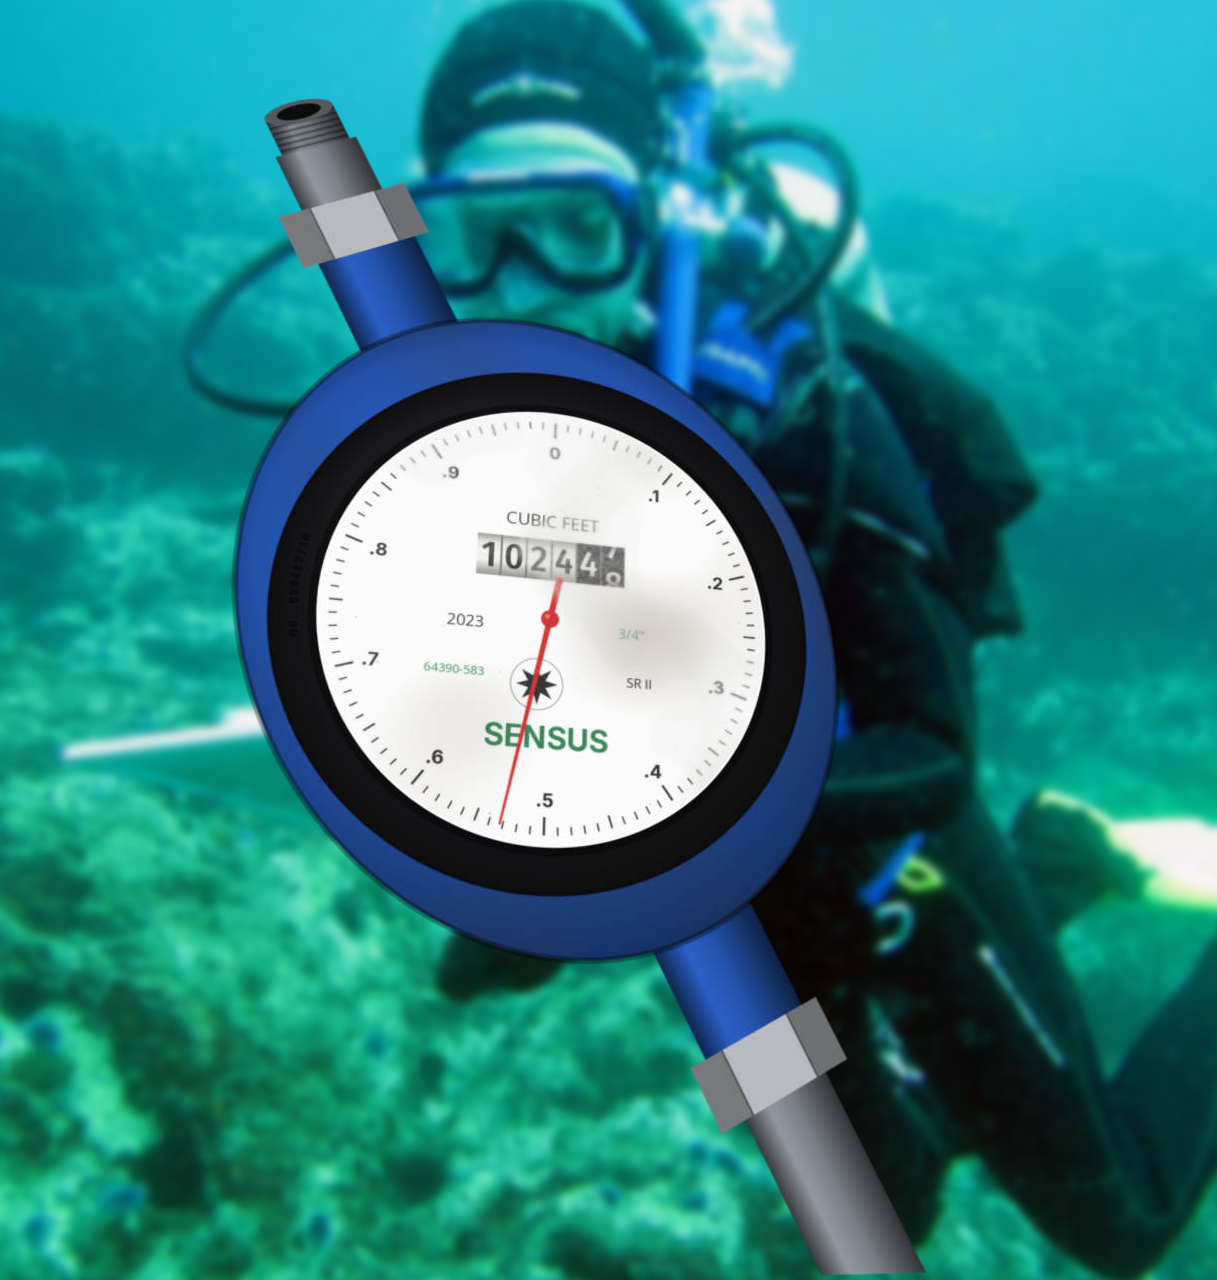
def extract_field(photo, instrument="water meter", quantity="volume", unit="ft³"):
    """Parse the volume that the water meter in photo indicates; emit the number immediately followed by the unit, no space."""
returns 102447.53ft³
